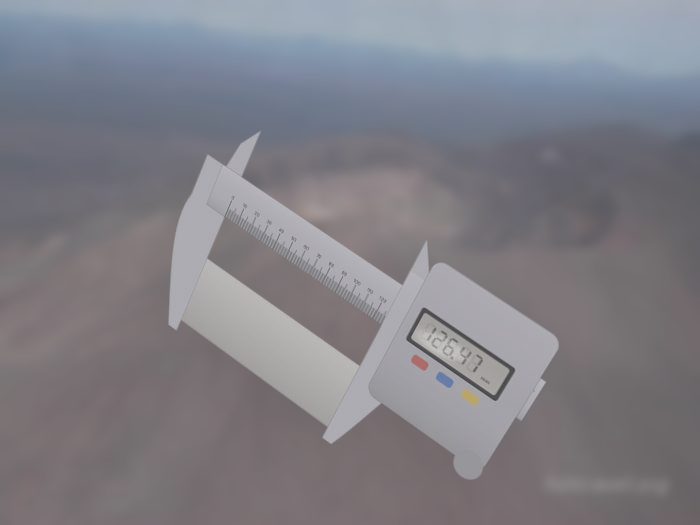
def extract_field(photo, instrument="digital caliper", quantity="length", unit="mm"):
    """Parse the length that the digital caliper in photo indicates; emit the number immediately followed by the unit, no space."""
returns 126.47mm
